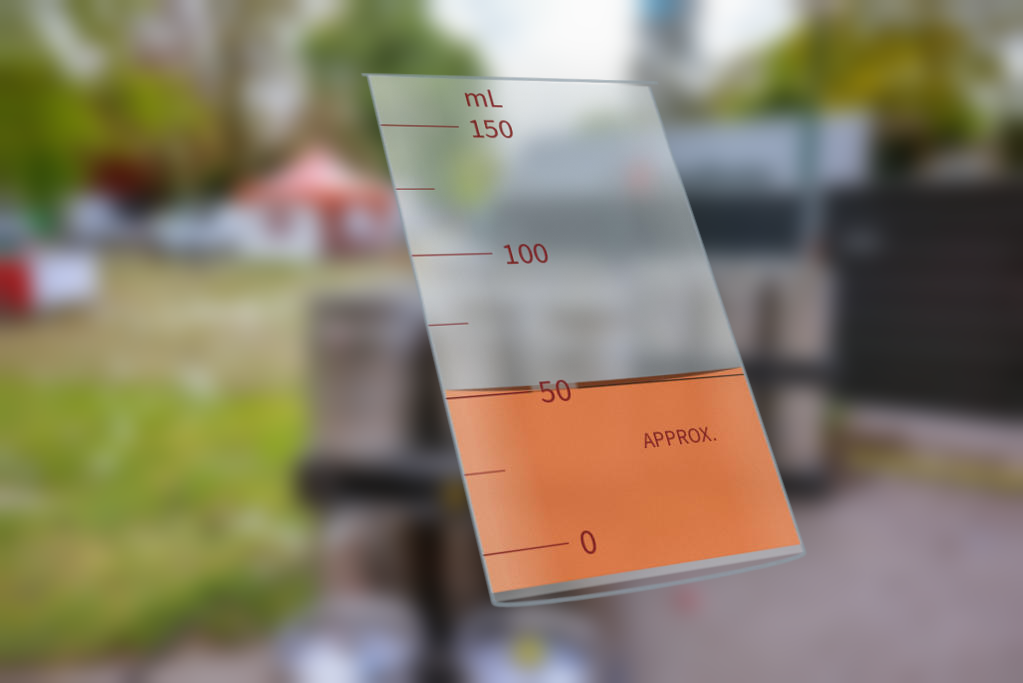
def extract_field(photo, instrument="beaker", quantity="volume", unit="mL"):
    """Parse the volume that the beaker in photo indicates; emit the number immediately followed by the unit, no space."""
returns 50mL
